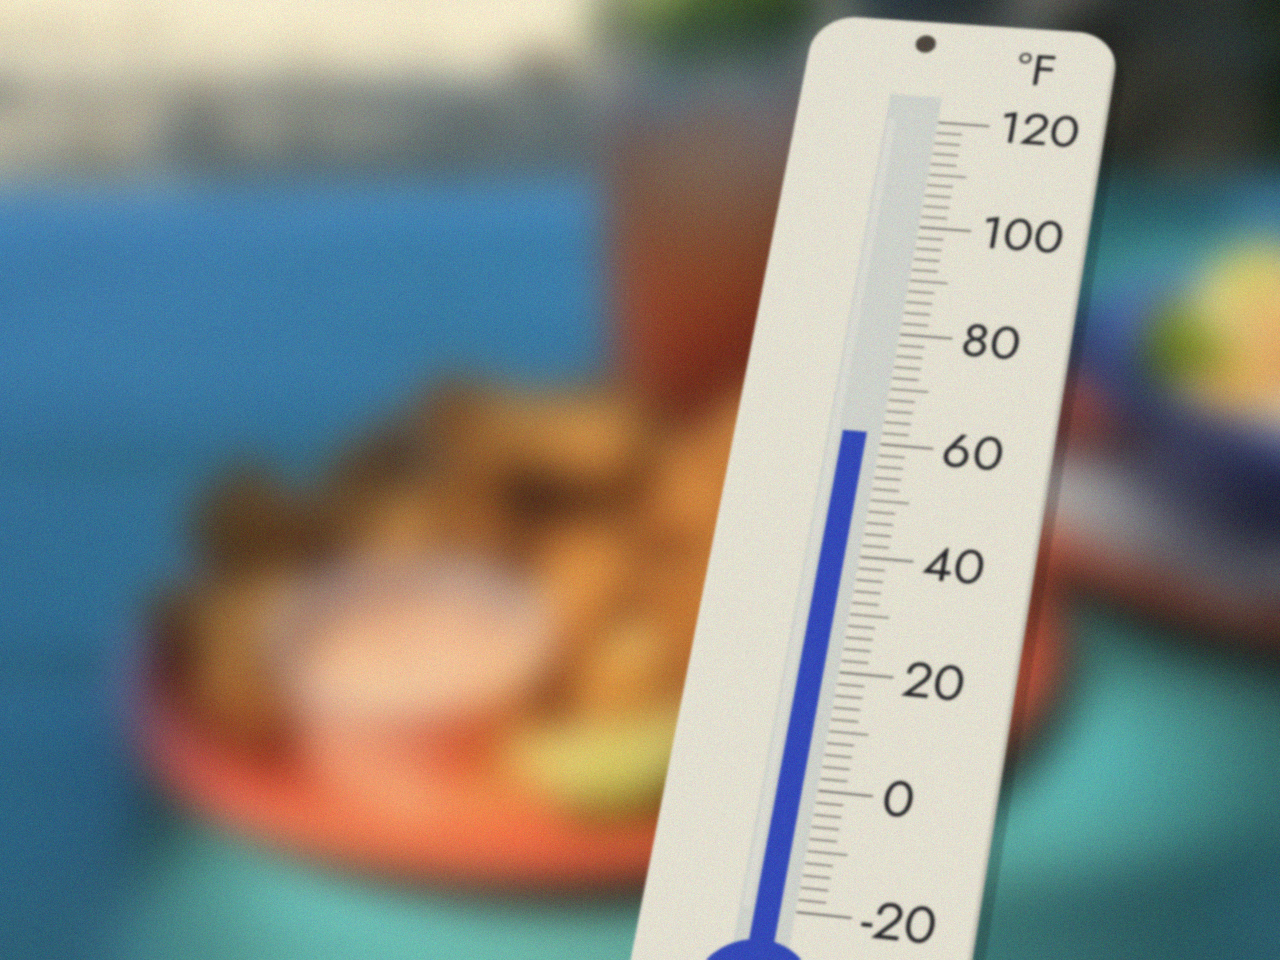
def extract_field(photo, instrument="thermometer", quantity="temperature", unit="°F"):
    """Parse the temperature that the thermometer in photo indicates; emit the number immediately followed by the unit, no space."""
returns 62°F
